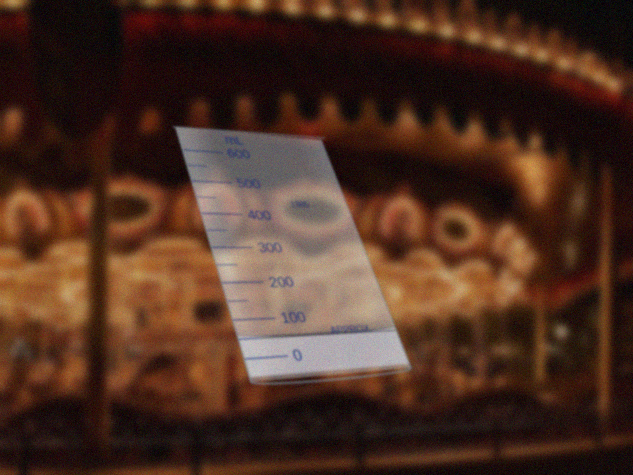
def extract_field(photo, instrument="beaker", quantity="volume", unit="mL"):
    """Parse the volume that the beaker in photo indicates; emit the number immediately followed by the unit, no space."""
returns 50mL
